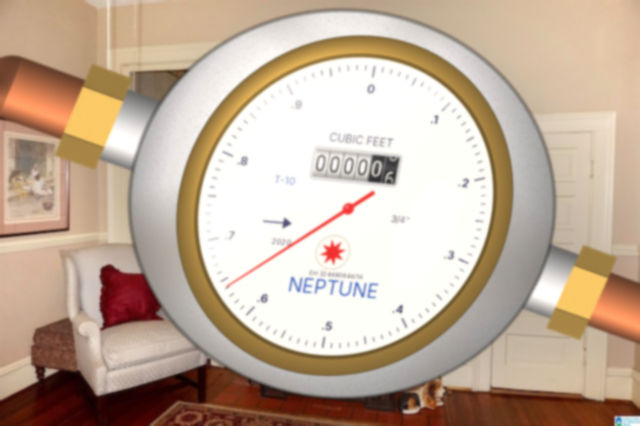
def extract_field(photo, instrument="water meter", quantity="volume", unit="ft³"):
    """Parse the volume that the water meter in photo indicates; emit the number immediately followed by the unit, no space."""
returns 5.64ft³
